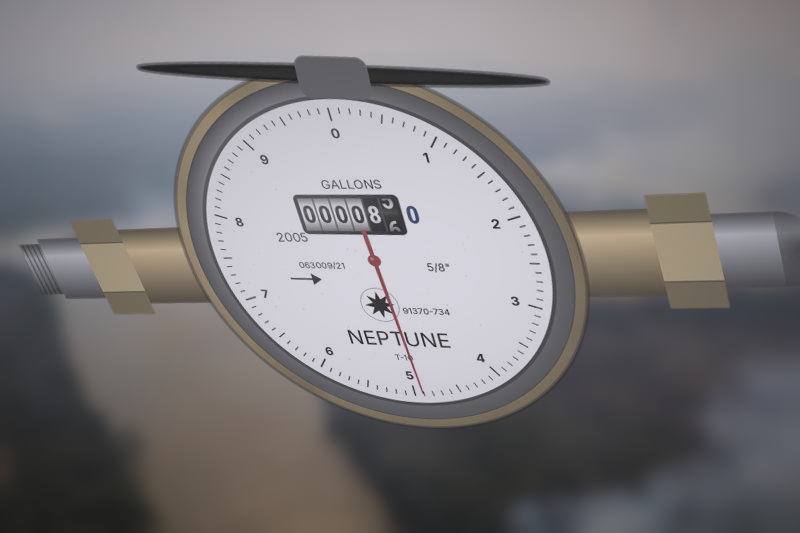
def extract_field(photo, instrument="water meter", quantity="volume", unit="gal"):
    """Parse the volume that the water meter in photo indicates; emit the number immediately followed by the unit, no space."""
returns 854.9gal
